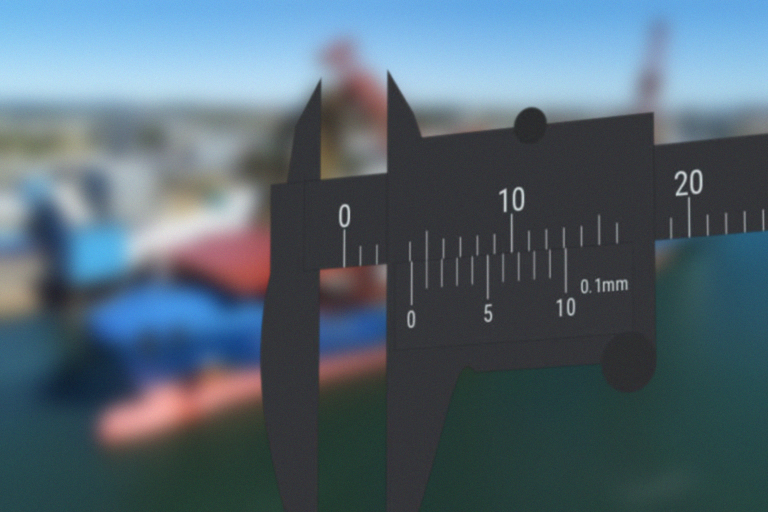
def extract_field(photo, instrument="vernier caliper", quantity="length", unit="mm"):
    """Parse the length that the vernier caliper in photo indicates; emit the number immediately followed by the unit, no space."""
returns 4.1mm
